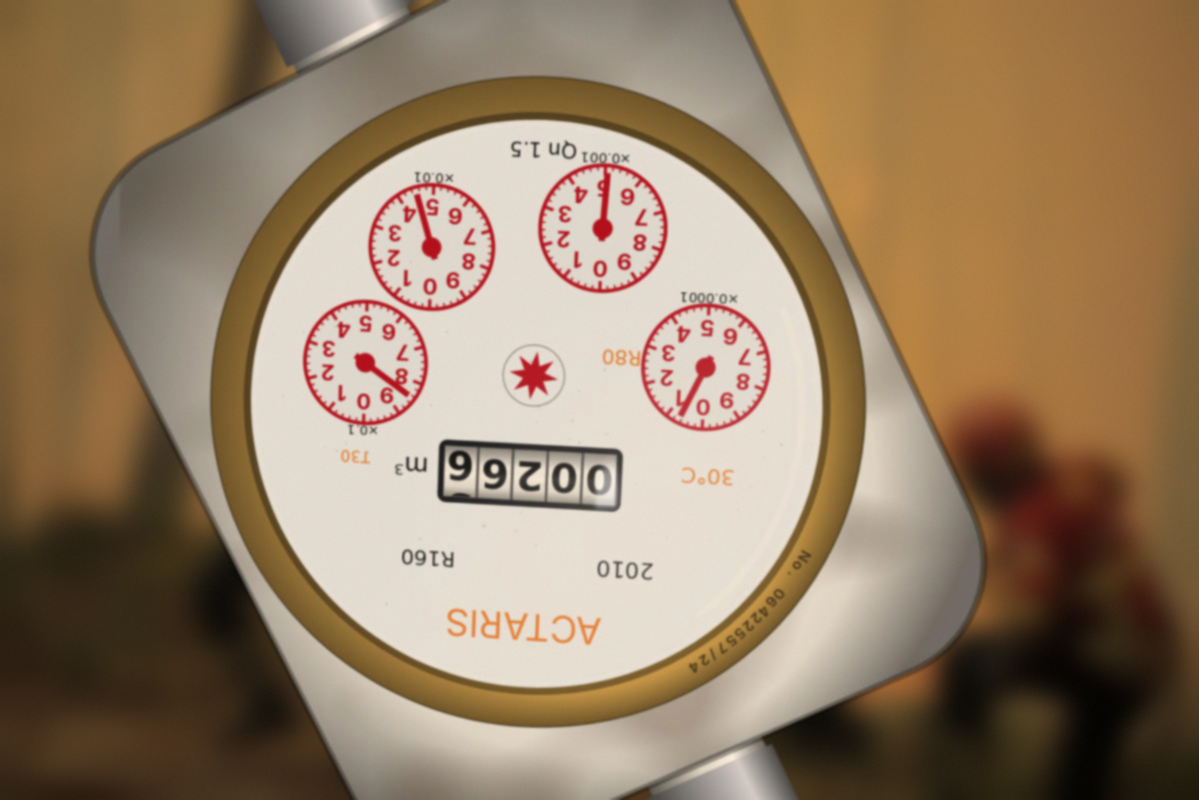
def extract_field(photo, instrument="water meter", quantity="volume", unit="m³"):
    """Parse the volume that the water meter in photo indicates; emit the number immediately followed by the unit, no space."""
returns 265.8450m³
